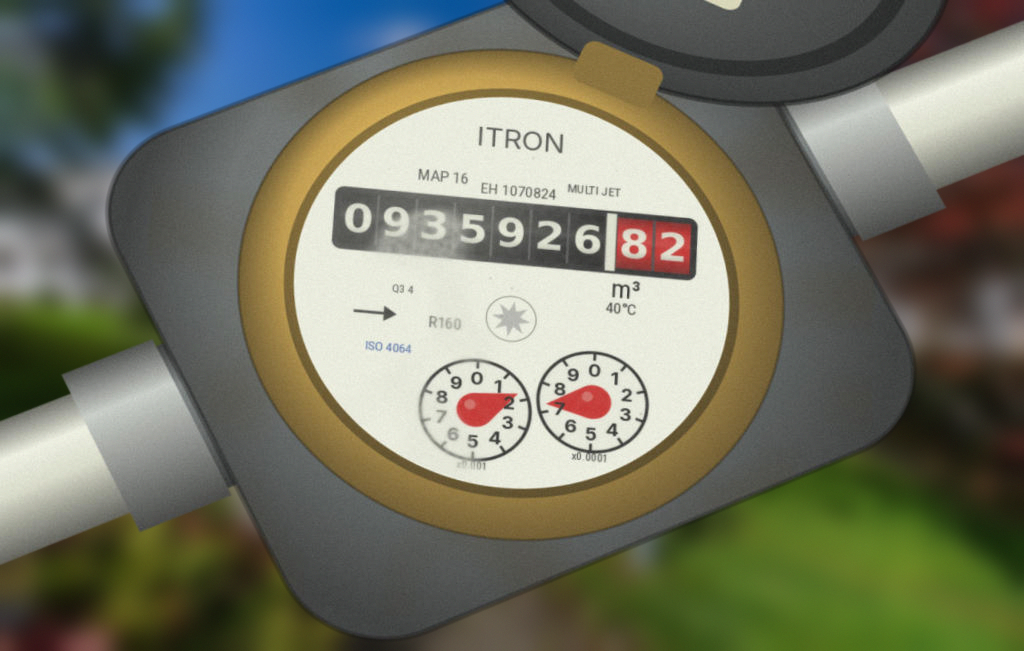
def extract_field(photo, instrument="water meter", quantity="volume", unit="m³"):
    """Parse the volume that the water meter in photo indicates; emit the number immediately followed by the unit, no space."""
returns 935926.8217m³
